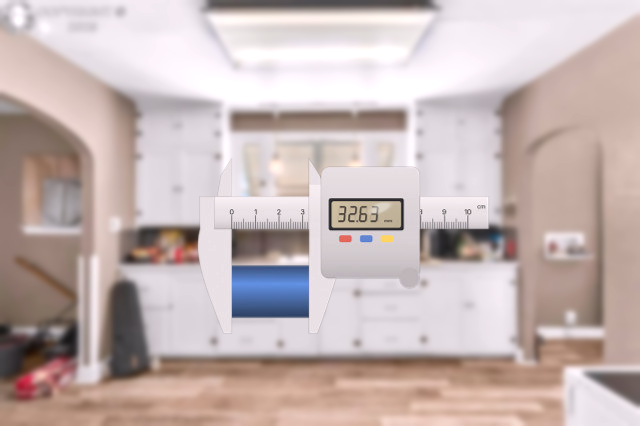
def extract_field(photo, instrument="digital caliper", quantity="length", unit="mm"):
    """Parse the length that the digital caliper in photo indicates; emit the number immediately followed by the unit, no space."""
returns 32.63mm
